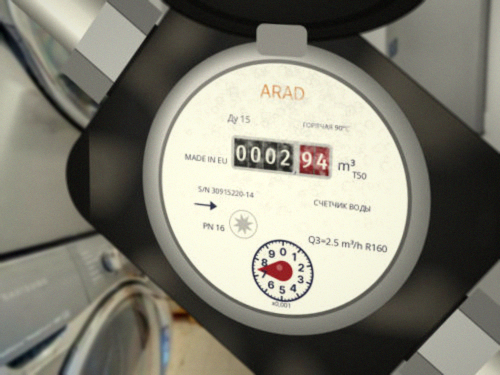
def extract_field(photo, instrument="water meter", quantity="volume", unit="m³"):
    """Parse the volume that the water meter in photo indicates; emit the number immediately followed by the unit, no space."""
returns 2.947m³
